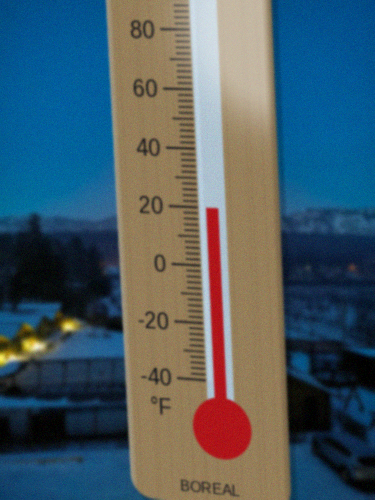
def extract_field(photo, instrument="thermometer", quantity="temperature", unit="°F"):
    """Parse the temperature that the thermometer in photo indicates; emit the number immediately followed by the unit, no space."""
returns 20°F
